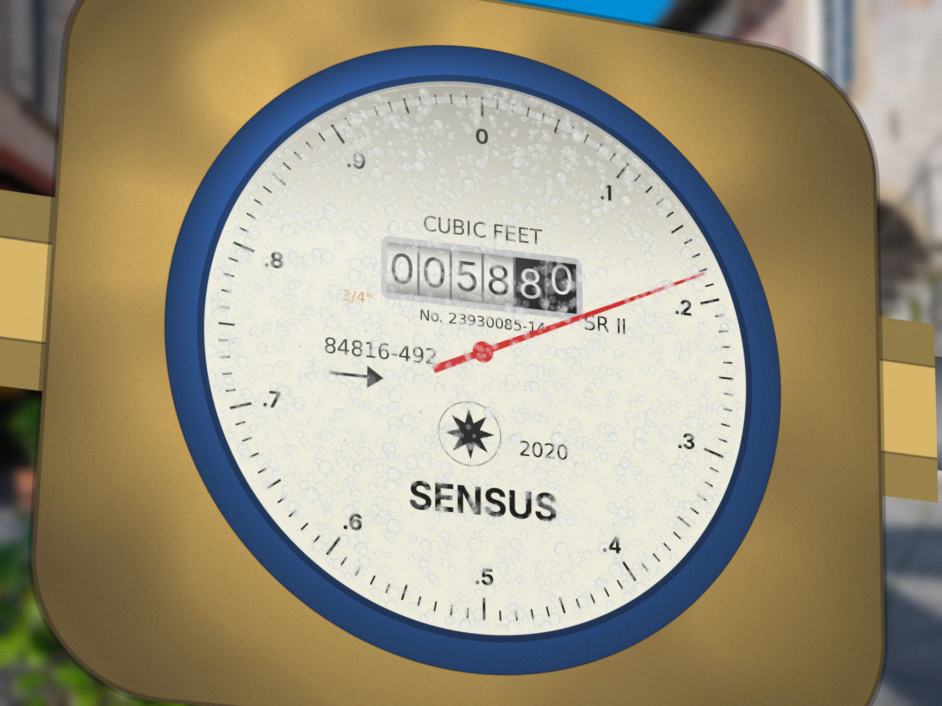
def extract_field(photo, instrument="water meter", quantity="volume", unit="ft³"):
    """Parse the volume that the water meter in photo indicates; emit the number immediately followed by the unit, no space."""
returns 5880.18ft³
